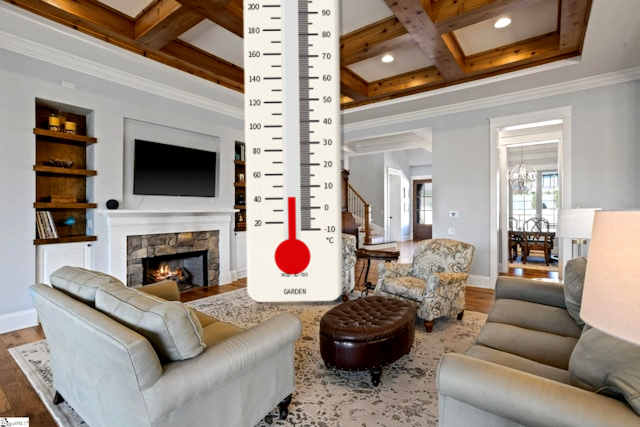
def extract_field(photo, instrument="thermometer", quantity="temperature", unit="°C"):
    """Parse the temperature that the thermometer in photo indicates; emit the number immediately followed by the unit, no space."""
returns 5°C
